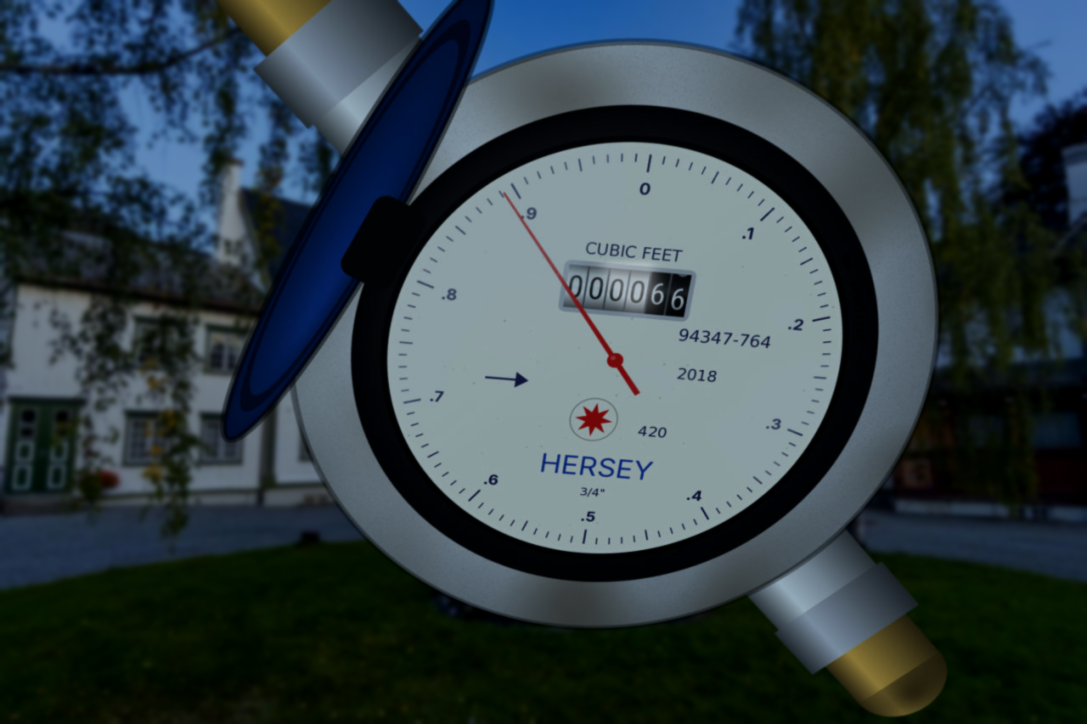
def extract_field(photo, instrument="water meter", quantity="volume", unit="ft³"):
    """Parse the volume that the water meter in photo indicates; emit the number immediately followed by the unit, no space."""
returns 65.89ft³
